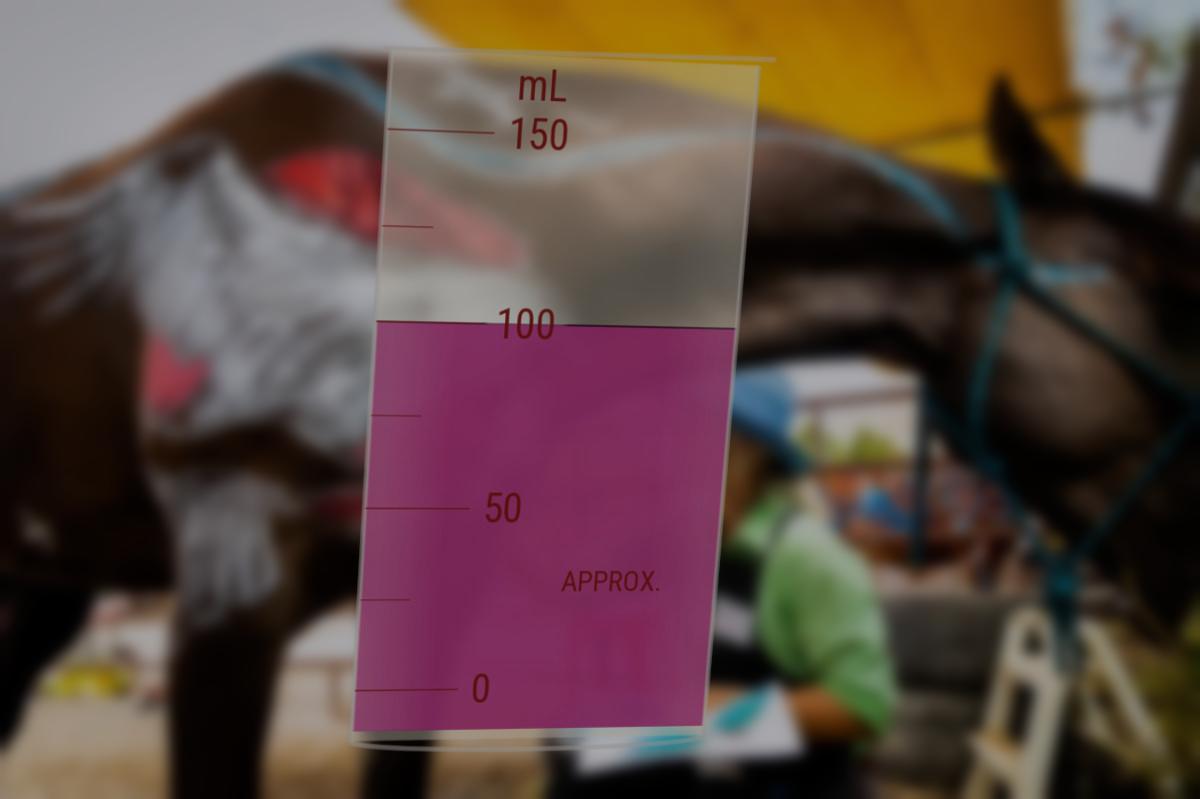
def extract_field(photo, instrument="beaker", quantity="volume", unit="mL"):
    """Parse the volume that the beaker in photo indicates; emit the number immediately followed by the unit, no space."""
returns 100mL
